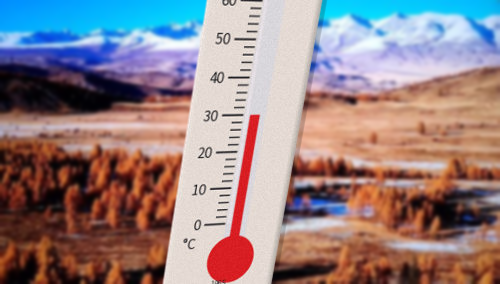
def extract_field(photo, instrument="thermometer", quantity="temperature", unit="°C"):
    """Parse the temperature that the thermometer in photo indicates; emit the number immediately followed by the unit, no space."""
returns 30°C
